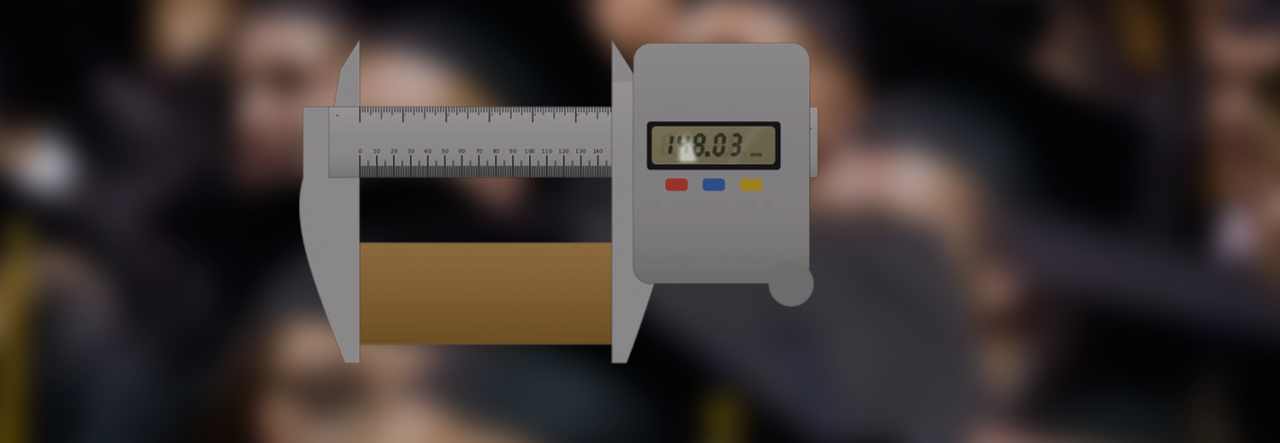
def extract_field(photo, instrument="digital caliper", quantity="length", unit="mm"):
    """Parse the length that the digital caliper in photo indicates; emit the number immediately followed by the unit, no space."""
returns 148.03mm
